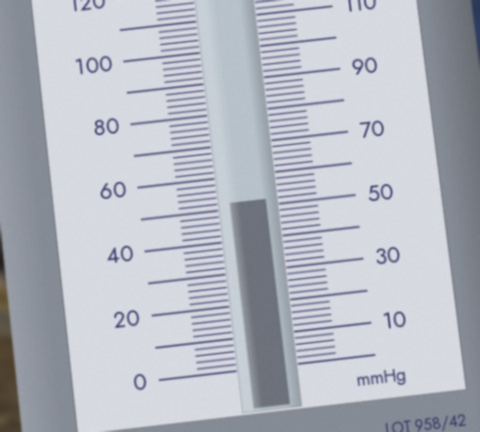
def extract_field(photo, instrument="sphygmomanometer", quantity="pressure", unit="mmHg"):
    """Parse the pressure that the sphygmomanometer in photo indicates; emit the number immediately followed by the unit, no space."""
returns 52mmHg
